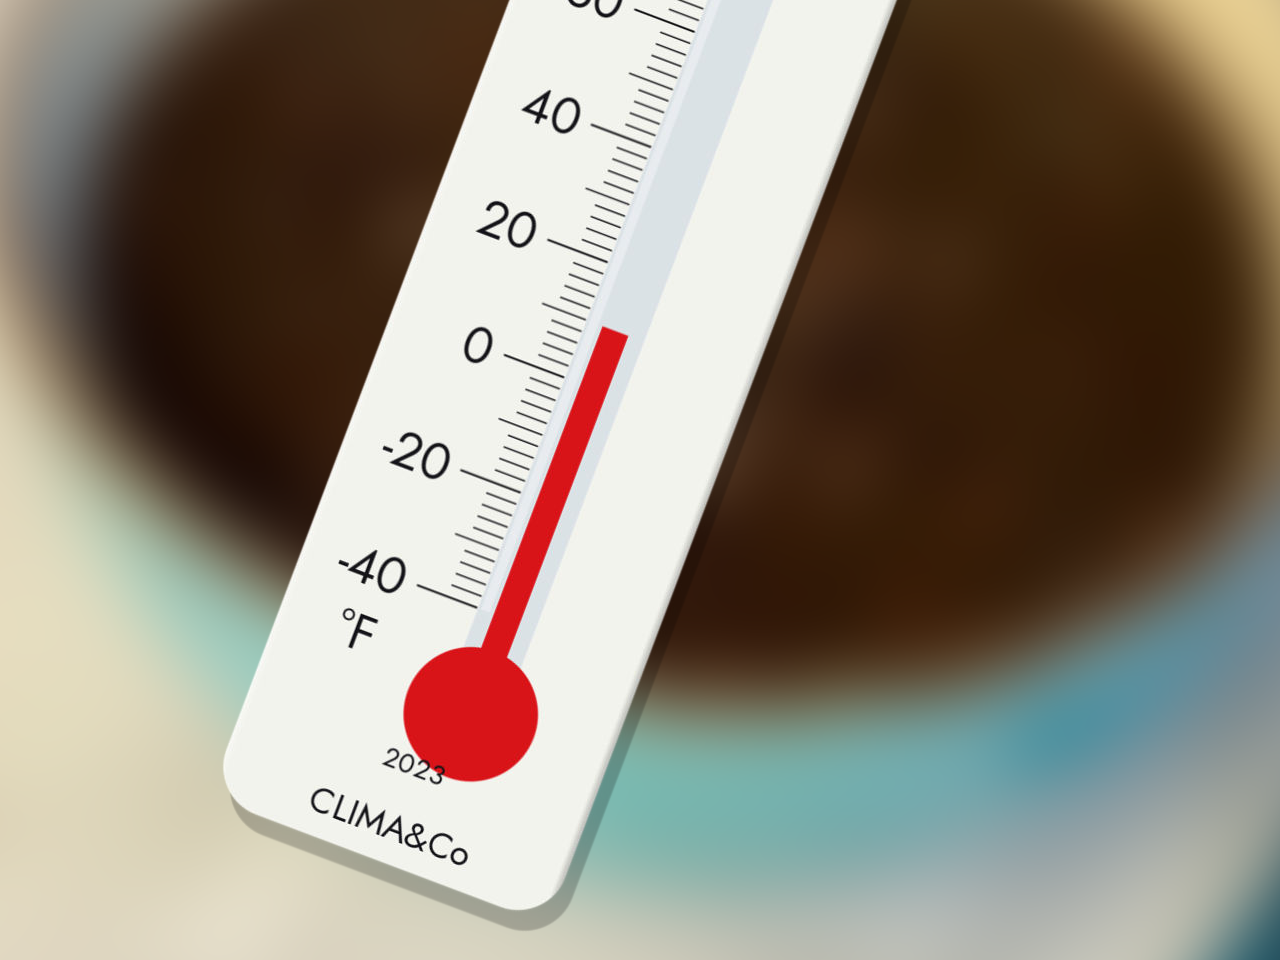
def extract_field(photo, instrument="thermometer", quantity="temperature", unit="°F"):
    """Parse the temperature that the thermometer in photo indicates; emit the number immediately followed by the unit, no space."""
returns 10°F
